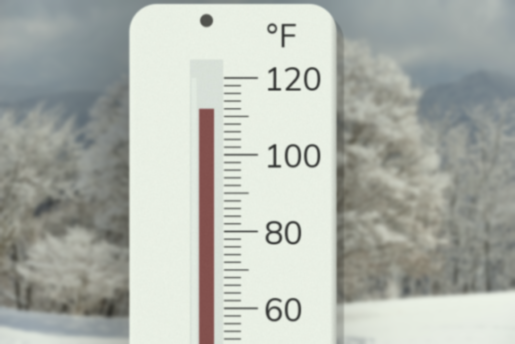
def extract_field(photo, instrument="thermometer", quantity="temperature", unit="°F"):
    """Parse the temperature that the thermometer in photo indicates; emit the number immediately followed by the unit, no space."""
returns 112°F
